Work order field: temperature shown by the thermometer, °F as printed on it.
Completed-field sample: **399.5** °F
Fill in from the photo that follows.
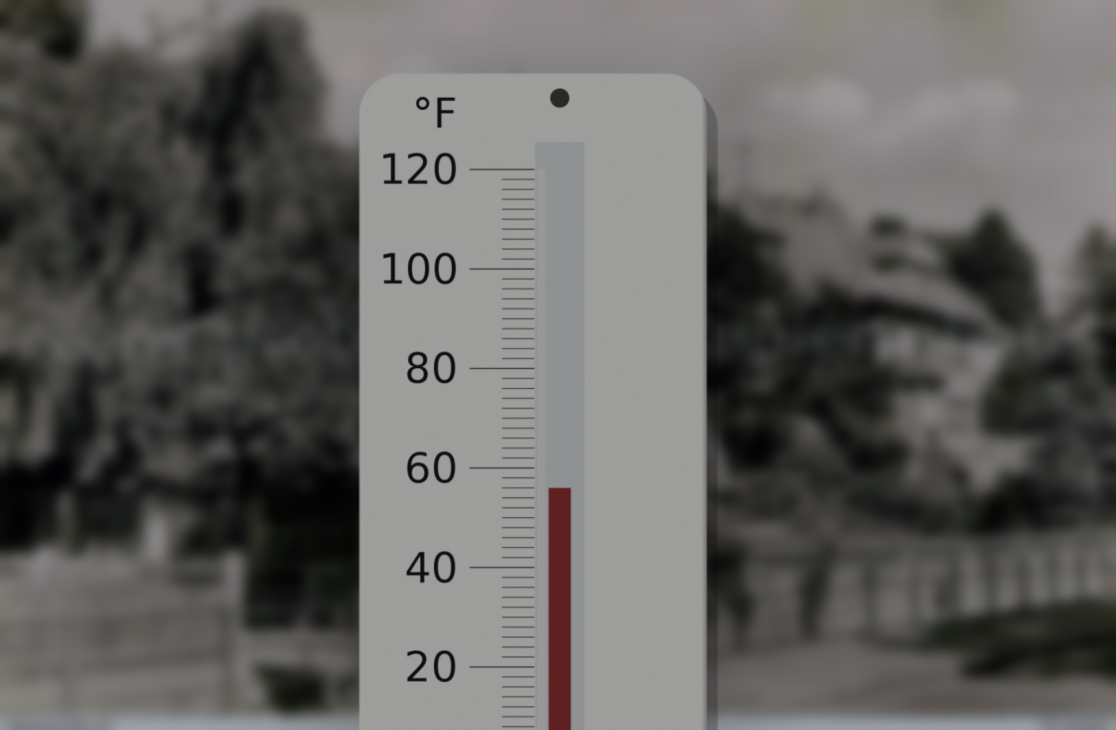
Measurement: **56** °F
